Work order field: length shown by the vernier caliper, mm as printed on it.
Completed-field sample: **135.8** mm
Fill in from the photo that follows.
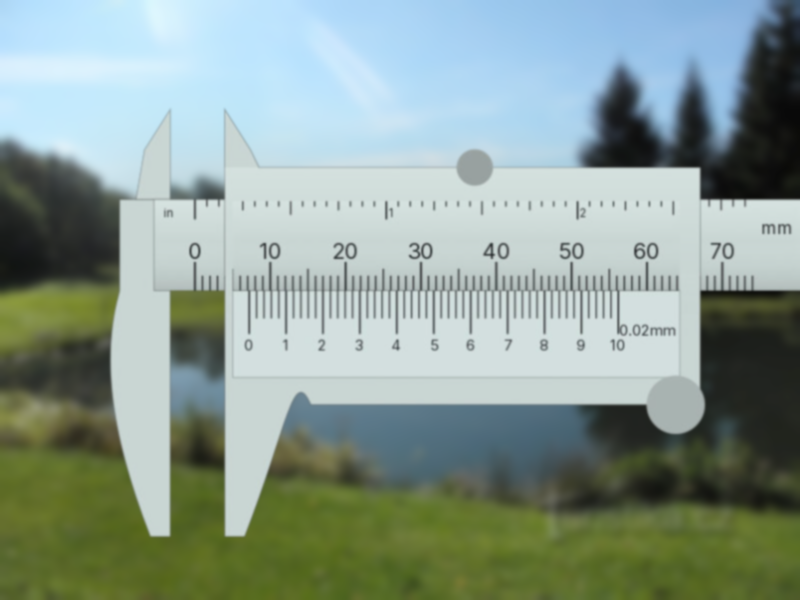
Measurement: **7.2** mm
